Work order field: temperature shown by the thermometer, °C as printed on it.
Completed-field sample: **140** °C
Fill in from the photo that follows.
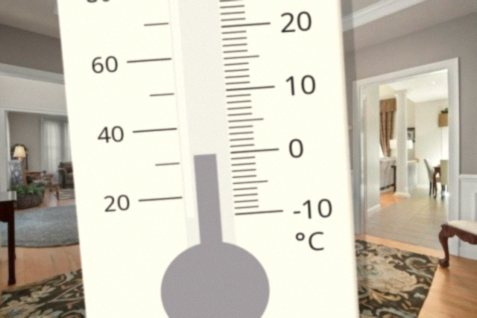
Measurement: **0** °C
